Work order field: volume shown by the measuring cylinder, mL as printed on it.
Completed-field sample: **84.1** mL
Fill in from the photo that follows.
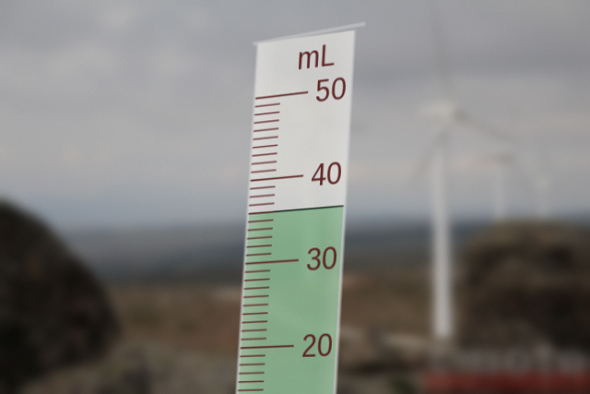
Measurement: **36** mL
